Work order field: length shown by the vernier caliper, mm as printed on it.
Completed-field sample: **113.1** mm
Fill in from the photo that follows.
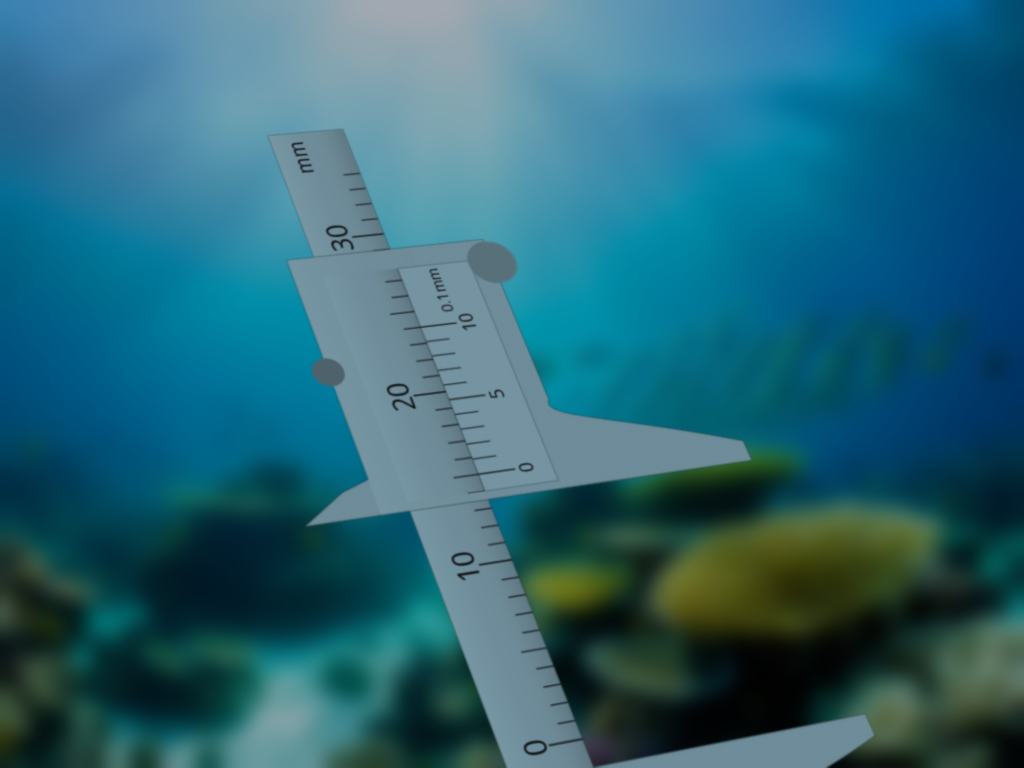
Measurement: **15.0** mm
